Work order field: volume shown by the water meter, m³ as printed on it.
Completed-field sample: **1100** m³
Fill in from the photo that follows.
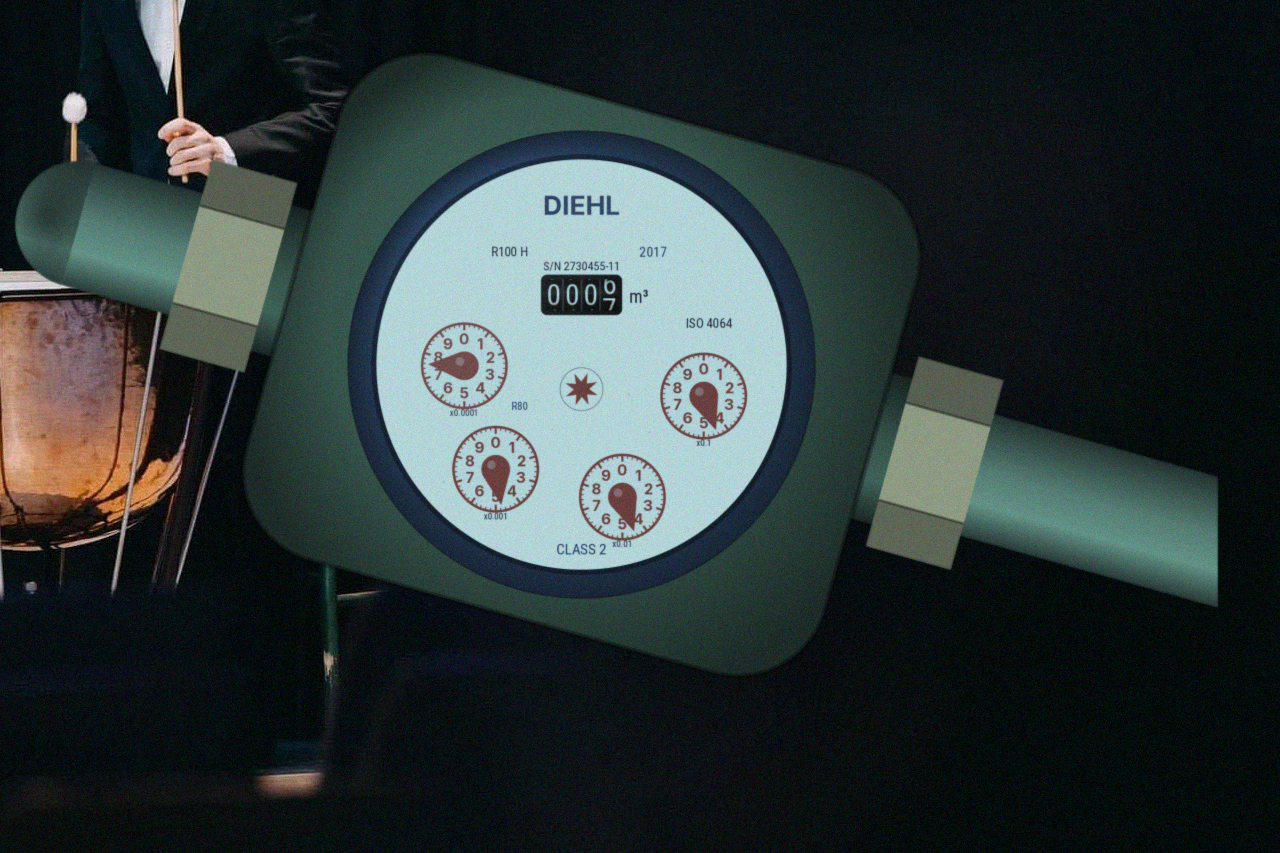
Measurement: **6.4447** m³
